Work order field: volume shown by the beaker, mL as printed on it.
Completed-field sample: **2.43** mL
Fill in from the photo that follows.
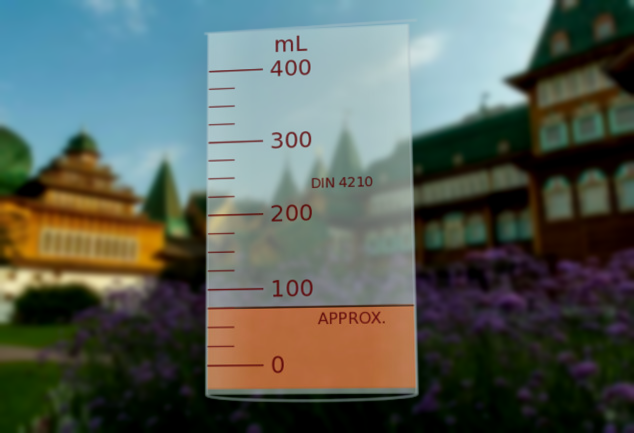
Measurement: **75** mL
